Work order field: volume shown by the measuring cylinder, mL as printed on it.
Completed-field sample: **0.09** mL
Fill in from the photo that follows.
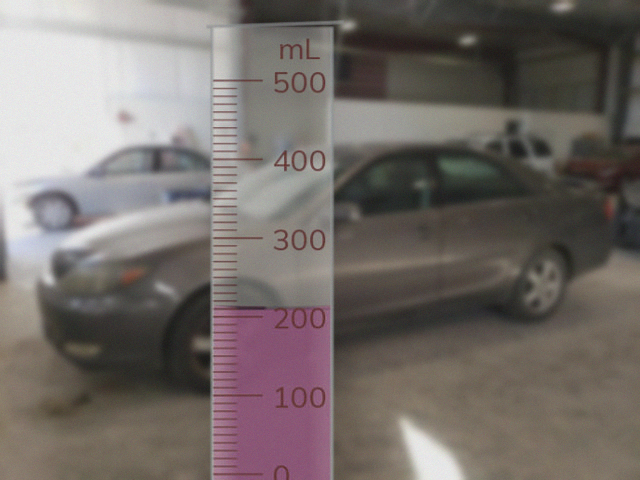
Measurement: **210** mL
